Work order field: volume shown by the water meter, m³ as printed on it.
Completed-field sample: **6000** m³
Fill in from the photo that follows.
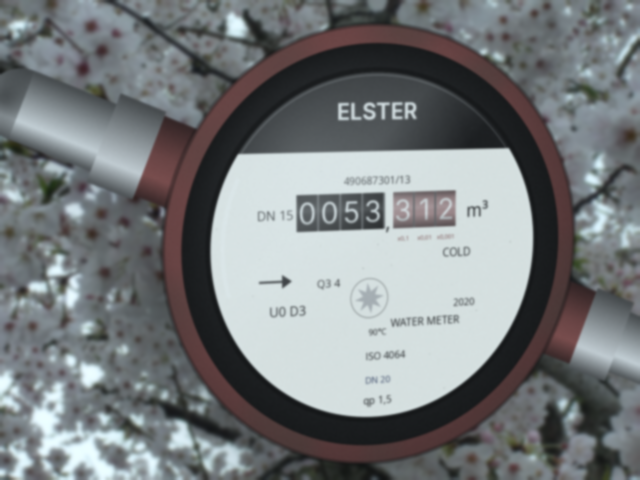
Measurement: **53.312** m³
